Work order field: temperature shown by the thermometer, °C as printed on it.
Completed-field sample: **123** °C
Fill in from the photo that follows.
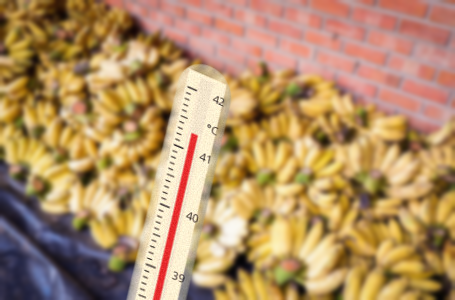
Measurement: **41.3** °C
